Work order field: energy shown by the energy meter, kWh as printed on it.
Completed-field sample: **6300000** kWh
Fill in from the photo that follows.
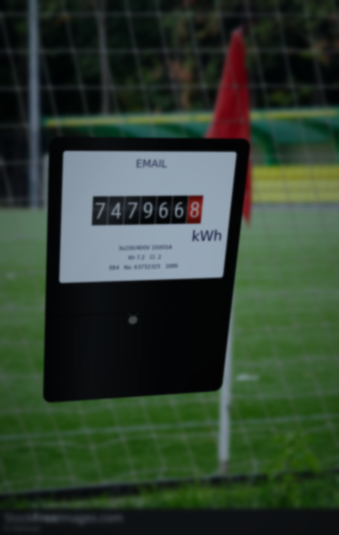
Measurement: **747966.8** kWh
